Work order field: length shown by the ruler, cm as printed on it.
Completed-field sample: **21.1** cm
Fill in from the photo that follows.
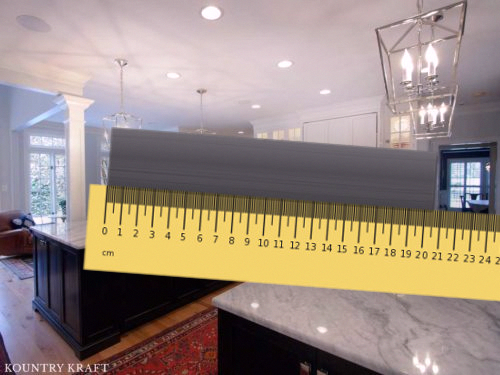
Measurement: **20.5** cm
